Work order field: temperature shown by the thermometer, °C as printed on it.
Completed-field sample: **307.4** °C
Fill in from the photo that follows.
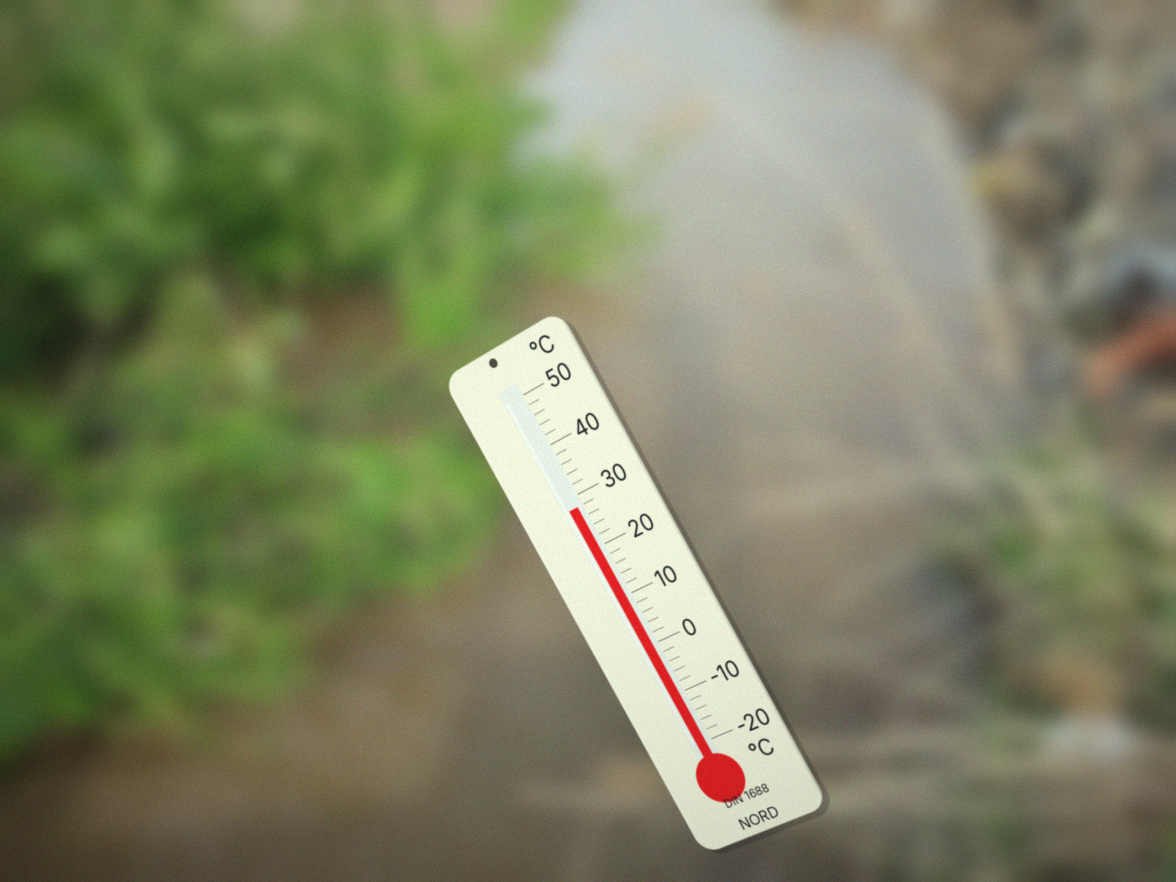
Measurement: **28** °C
